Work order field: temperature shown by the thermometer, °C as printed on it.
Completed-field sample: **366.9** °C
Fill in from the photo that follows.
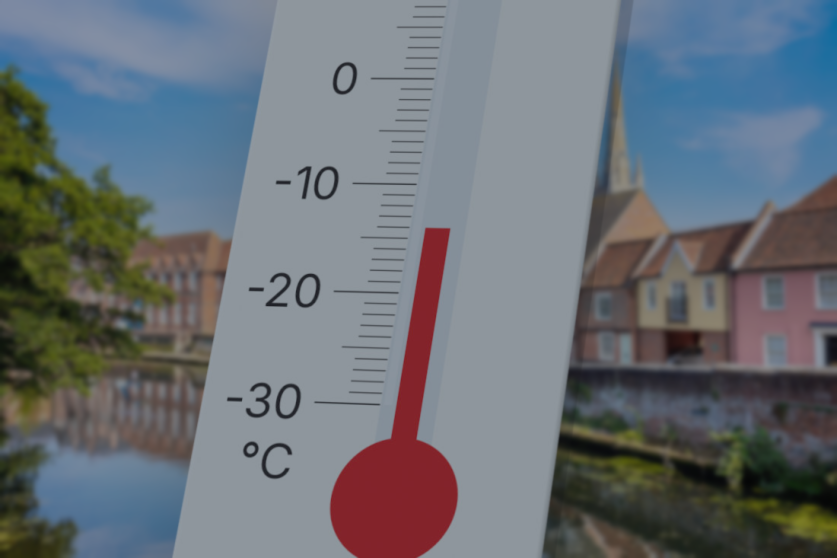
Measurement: **-14** °C
